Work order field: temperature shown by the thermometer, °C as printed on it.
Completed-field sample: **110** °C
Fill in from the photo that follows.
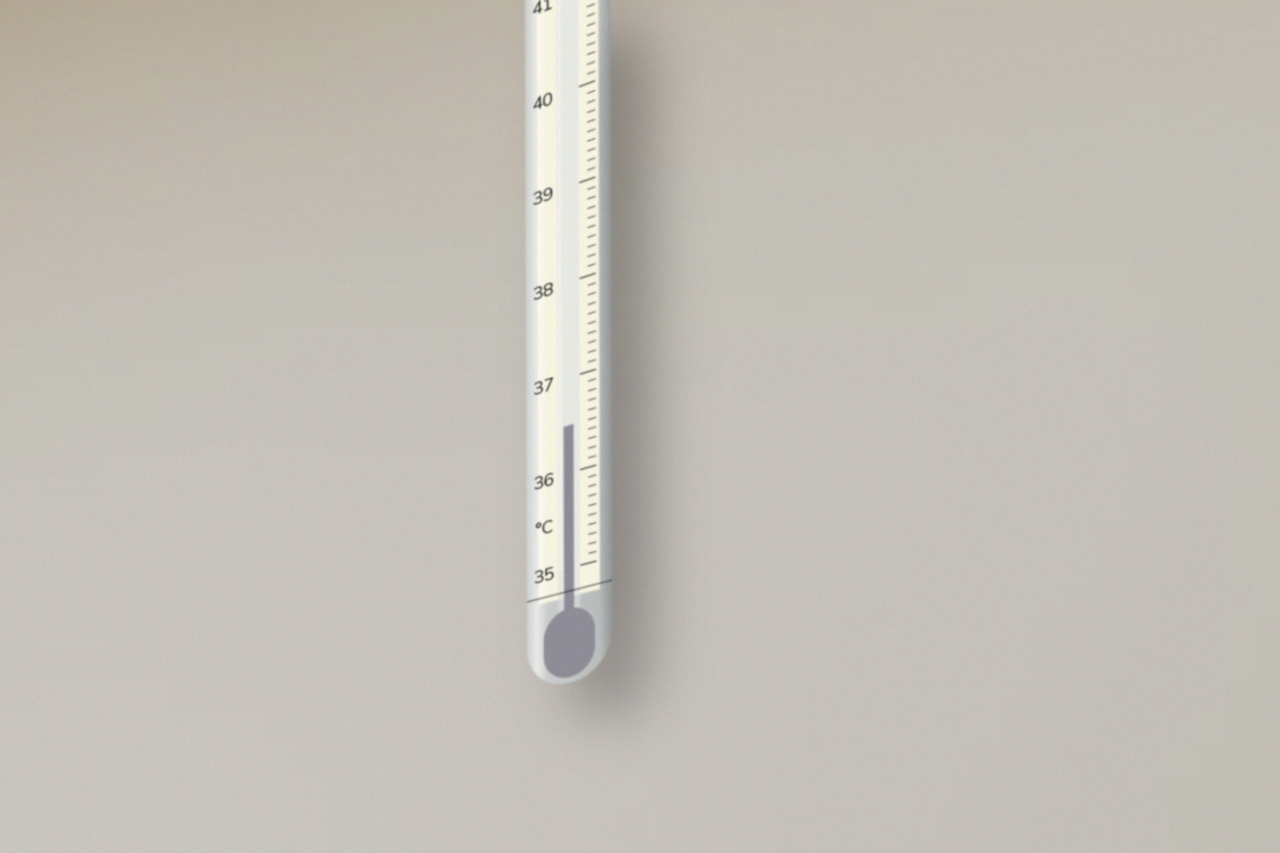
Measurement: **36.5** °C
